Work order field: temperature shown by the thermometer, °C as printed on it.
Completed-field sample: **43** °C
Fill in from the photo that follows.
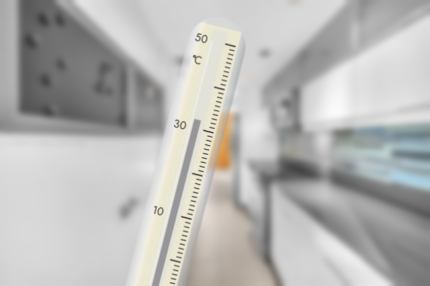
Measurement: **32** °C
